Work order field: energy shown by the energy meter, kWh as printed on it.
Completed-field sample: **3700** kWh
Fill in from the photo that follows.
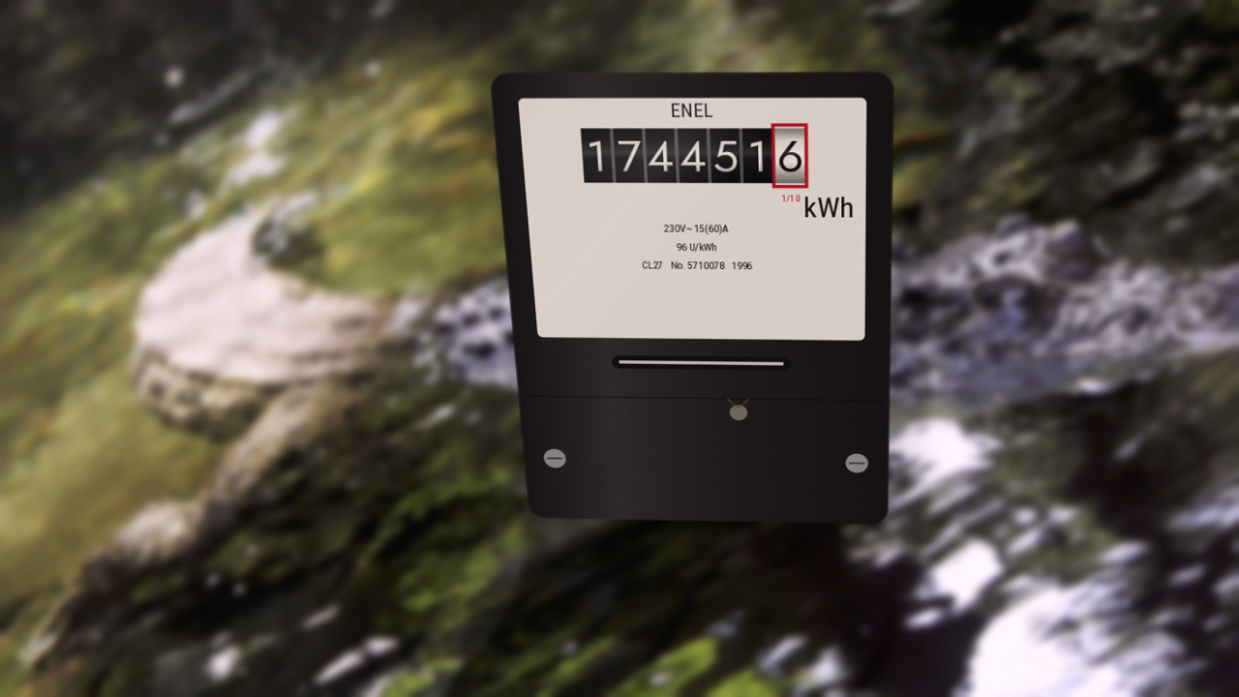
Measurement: **174451.6** kWh
